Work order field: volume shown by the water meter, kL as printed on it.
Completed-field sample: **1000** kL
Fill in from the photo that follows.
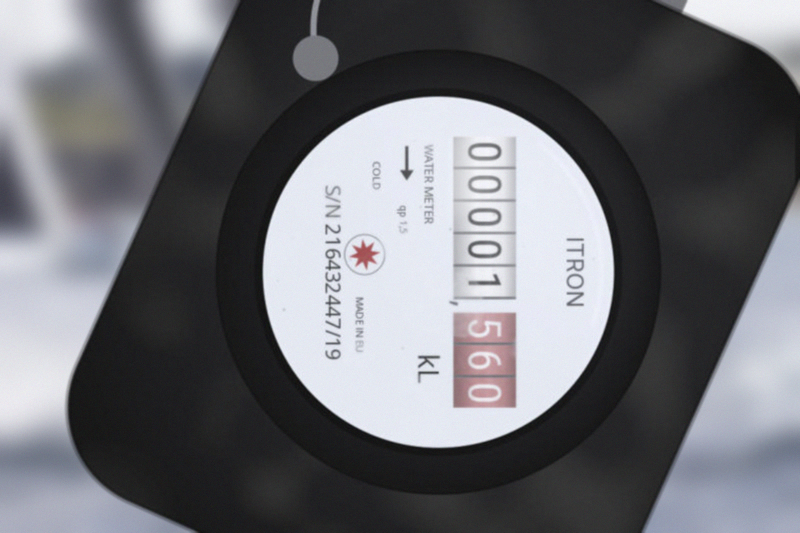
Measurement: **1.560** kL
